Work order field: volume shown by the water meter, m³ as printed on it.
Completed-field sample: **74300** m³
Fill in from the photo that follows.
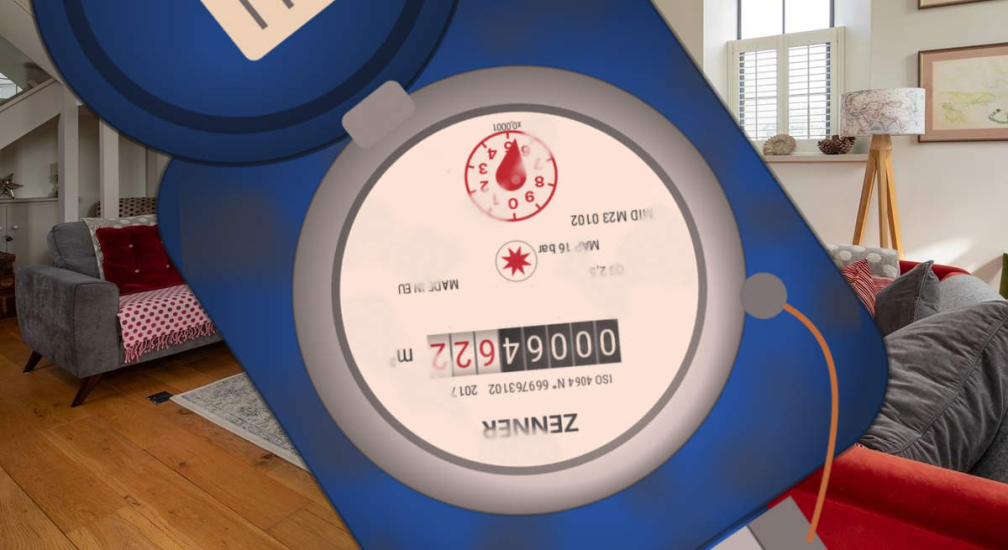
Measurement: **64.6225** m³
